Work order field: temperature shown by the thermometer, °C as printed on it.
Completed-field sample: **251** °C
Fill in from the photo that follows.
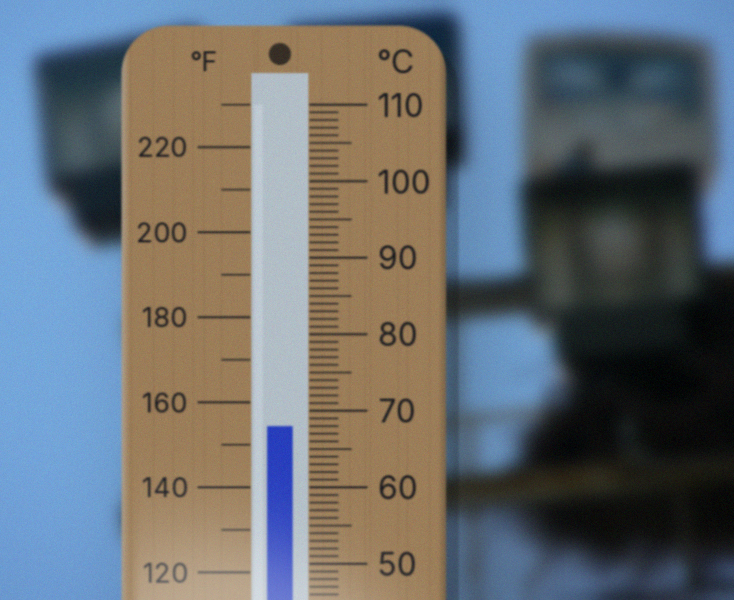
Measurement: **68** °C
